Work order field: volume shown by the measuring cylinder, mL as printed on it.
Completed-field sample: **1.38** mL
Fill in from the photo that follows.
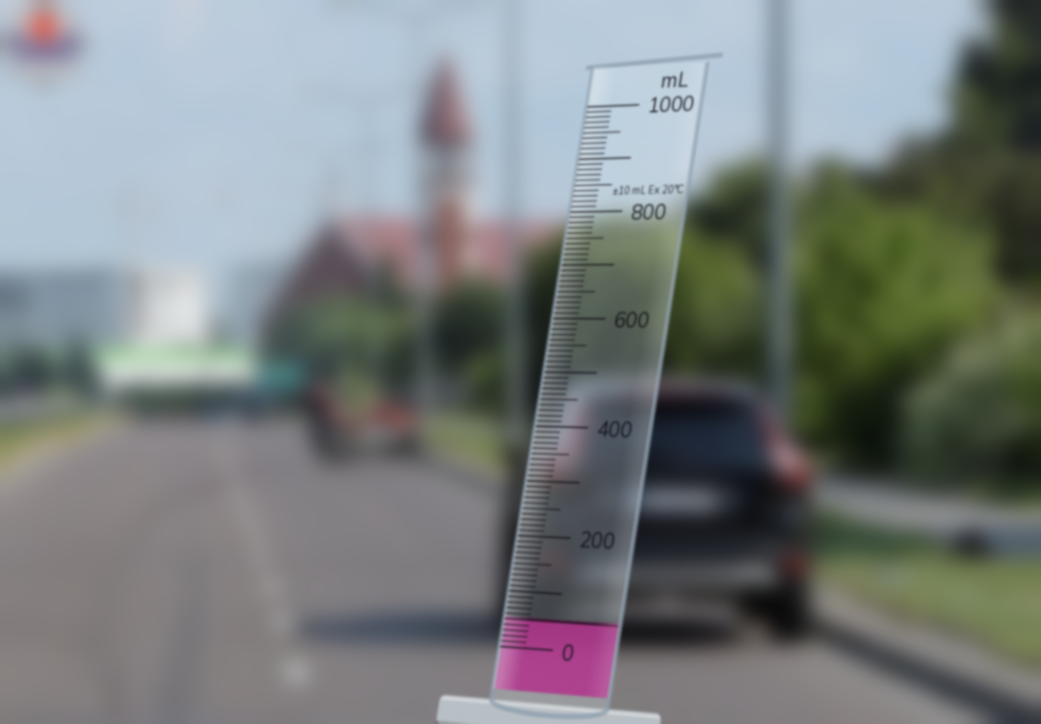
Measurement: **50** mL
